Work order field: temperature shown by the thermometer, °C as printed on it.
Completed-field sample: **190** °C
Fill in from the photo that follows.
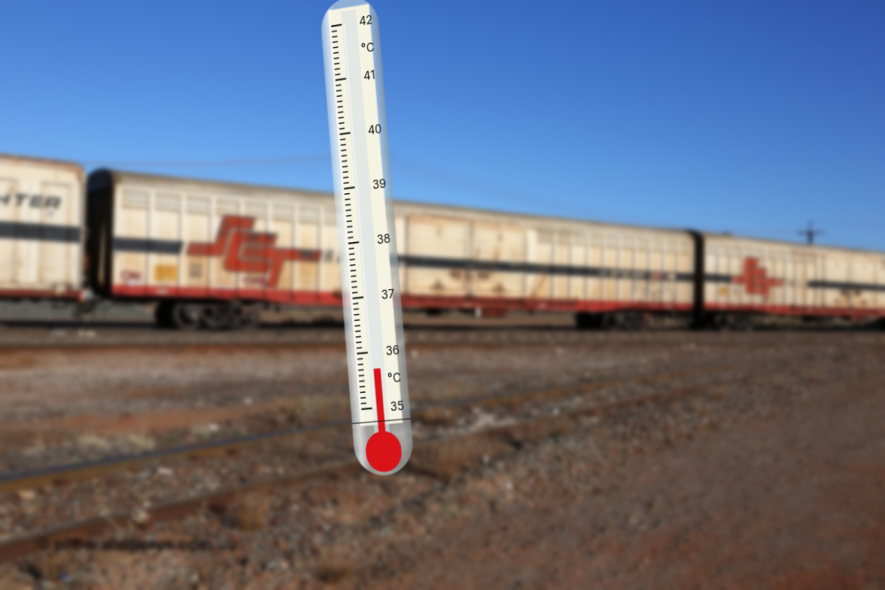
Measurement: **35.7** °C
